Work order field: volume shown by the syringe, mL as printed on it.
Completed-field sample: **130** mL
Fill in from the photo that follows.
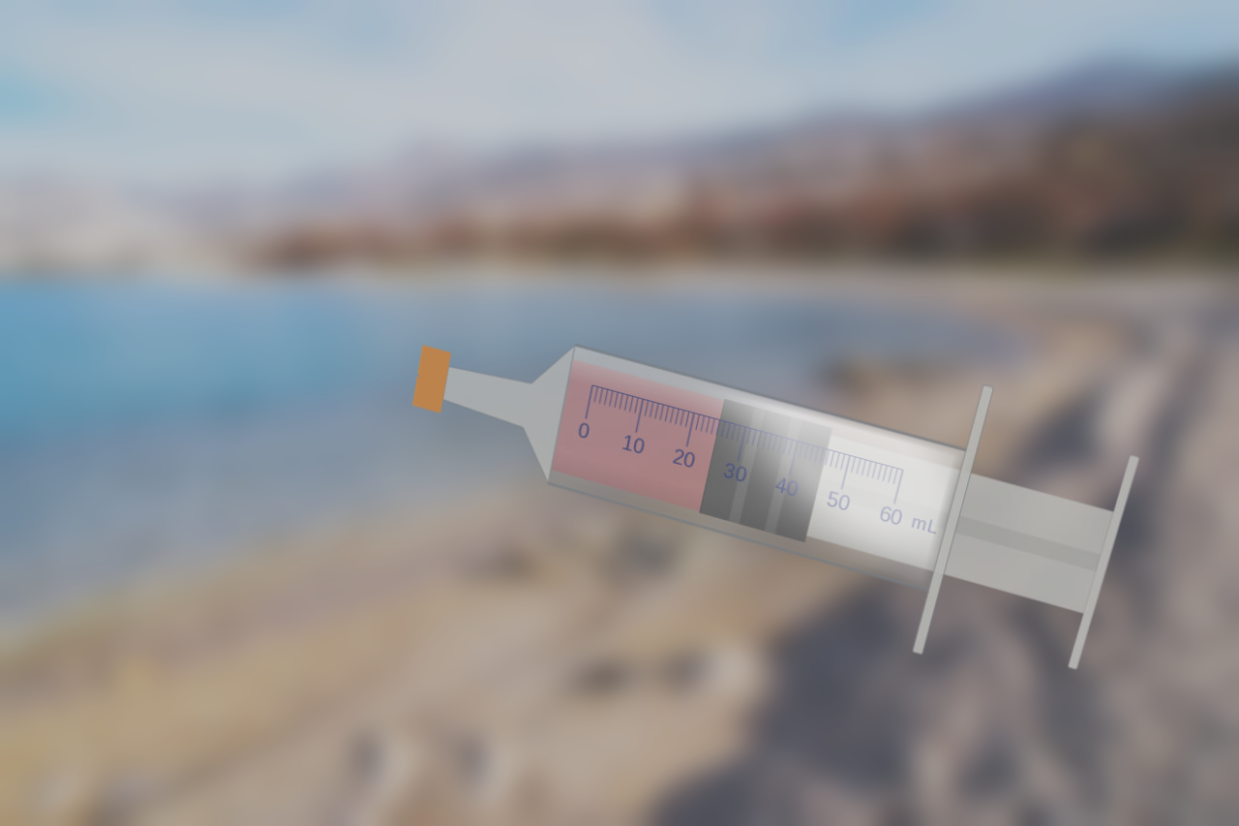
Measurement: **25** mL
